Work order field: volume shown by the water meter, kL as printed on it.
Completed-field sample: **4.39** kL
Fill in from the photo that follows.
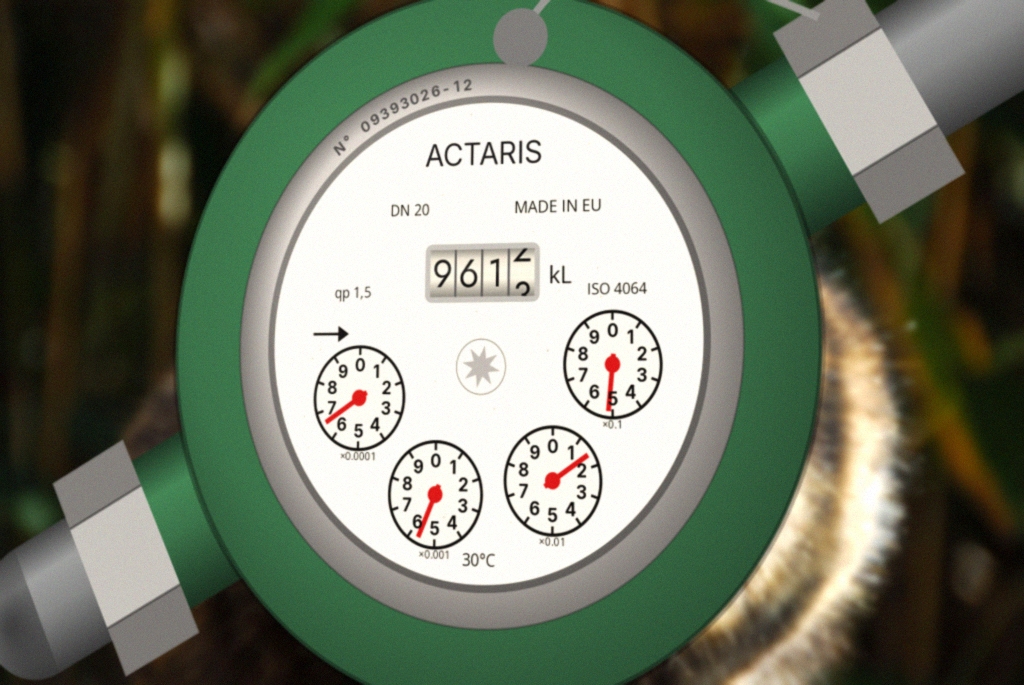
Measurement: **9612.5156** kL
